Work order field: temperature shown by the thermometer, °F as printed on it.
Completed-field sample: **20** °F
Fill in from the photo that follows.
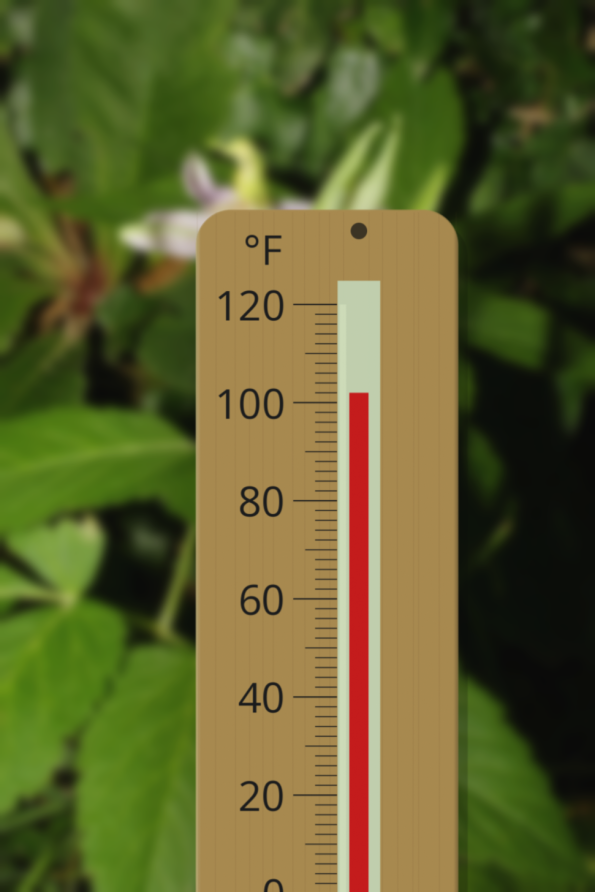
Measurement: **102** °F
